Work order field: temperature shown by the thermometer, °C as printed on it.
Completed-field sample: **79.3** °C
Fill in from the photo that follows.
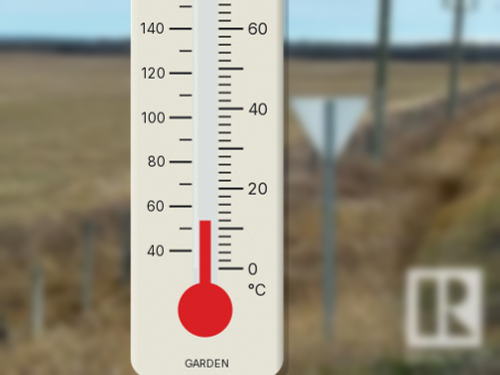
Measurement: **12** °C
